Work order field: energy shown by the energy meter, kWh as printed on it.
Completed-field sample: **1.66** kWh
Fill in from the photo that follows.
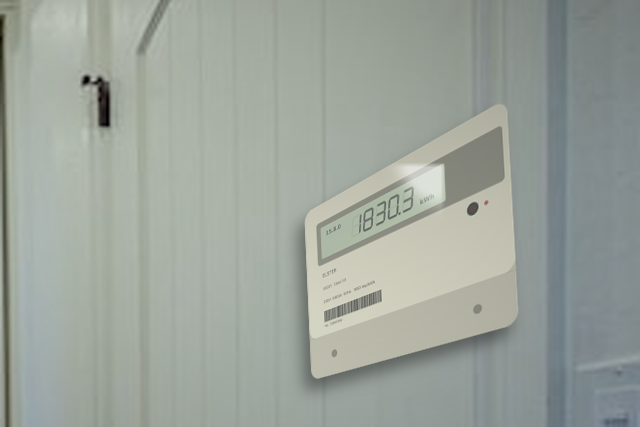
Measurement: **1830.3** kWh
